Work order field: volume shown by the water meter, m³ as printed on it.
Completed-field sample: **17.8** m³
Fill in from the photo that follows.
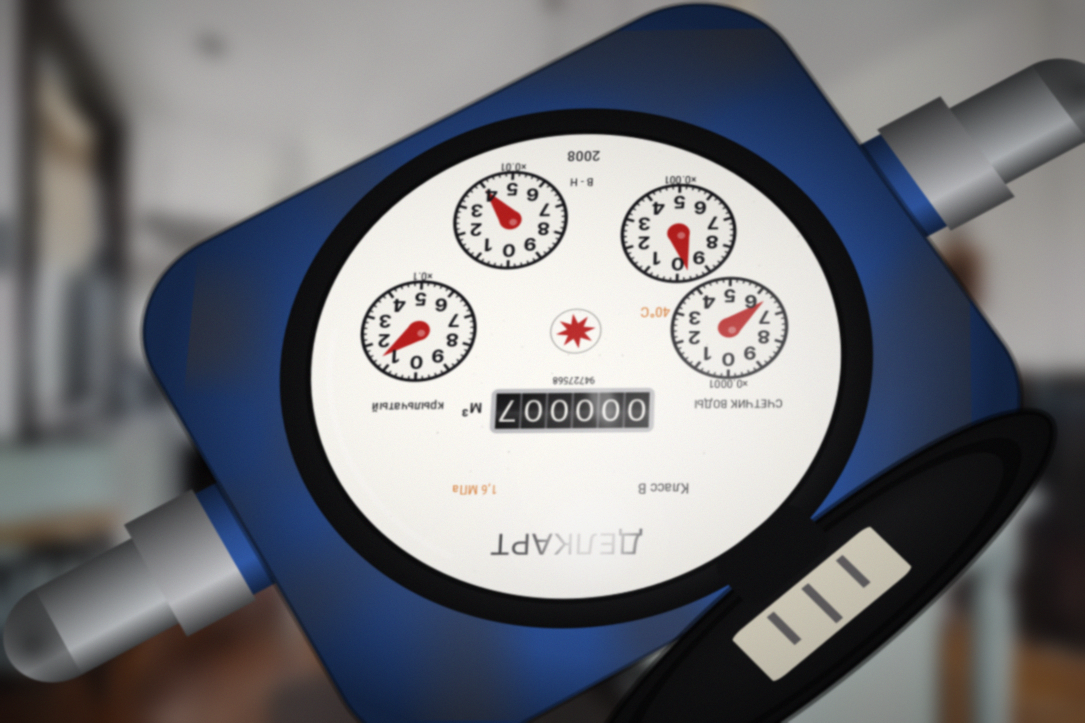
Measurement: **7.1396** m³
